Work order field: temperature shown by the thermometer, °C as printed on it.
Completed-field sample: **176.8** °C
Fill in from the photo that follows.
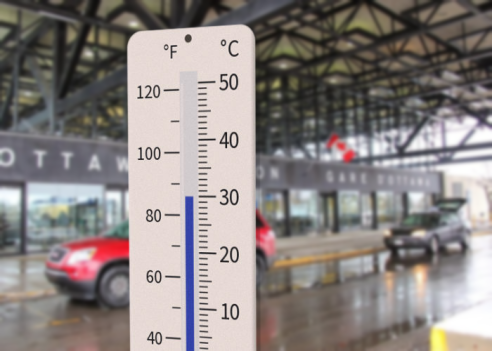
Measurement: **30** °C
